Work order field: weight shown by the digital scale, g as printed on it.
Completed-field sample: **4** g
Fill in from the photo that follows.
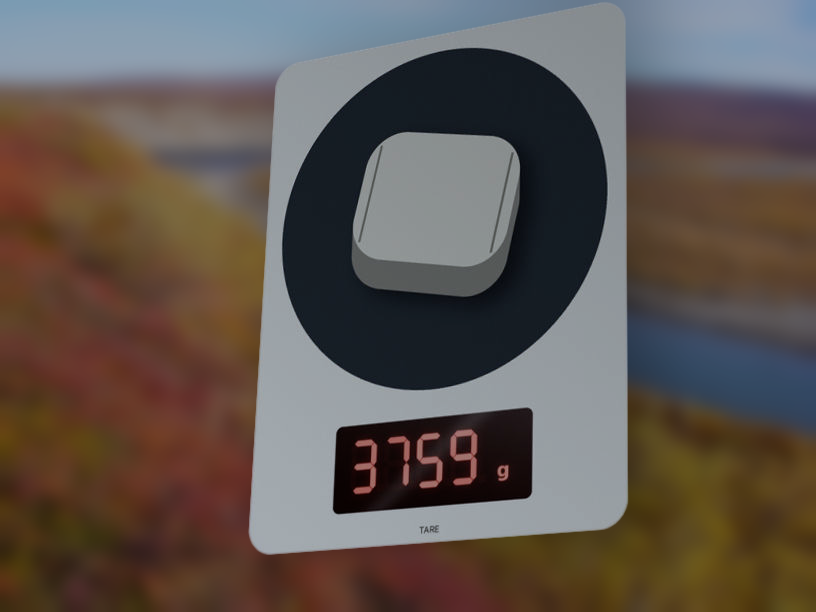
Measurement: **3759** g
